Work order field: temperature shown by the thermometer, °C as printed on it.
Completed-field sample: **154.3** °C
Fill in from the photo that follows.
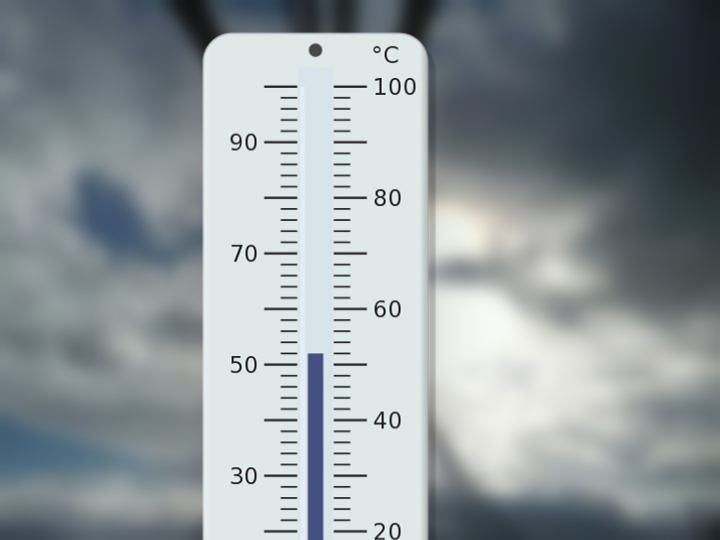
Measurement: **52** °C
